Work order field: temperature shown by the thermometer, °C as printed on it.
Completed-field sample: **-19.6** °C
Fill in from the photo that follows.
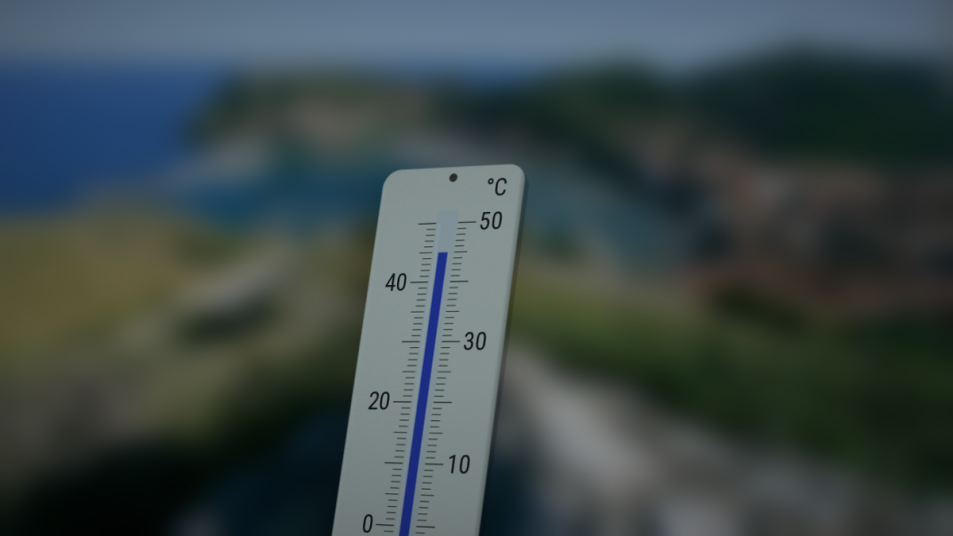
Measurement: **45** °C
